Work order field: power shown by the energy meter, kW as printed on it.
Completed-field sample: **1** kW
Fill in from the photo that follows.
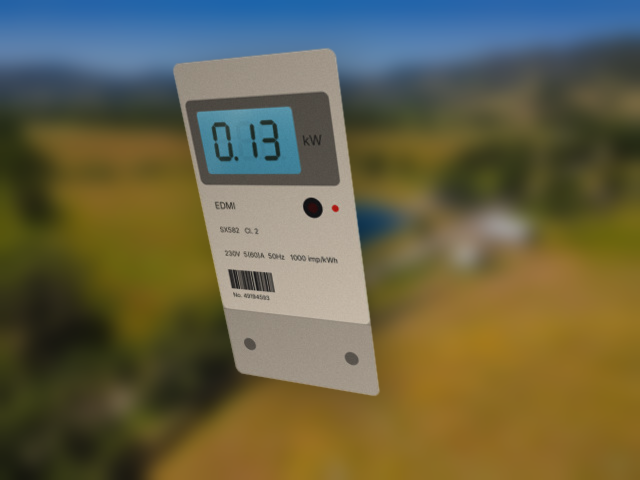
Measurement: **0.13** kW
